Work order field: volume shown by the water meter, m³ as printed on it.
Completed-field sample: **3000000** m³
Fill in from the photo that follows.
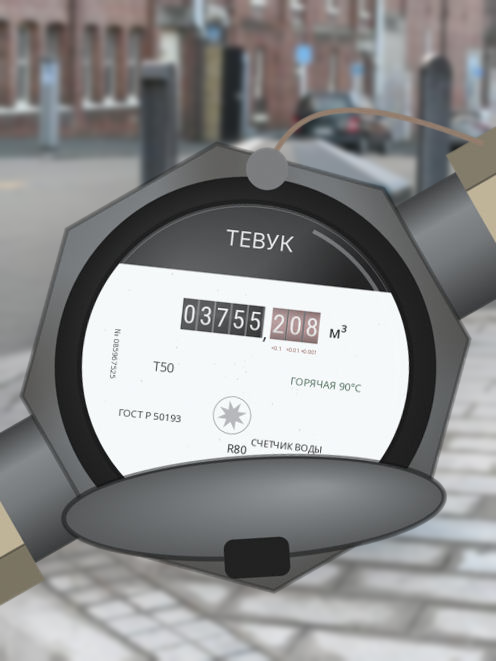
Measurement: **3755.208** m³
